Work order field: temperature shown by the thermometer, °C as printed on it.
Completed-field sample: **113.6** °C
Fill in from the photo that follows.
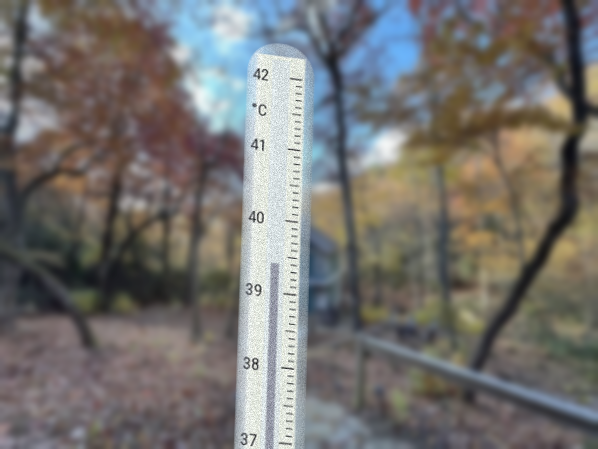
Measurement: **39.4** °C
